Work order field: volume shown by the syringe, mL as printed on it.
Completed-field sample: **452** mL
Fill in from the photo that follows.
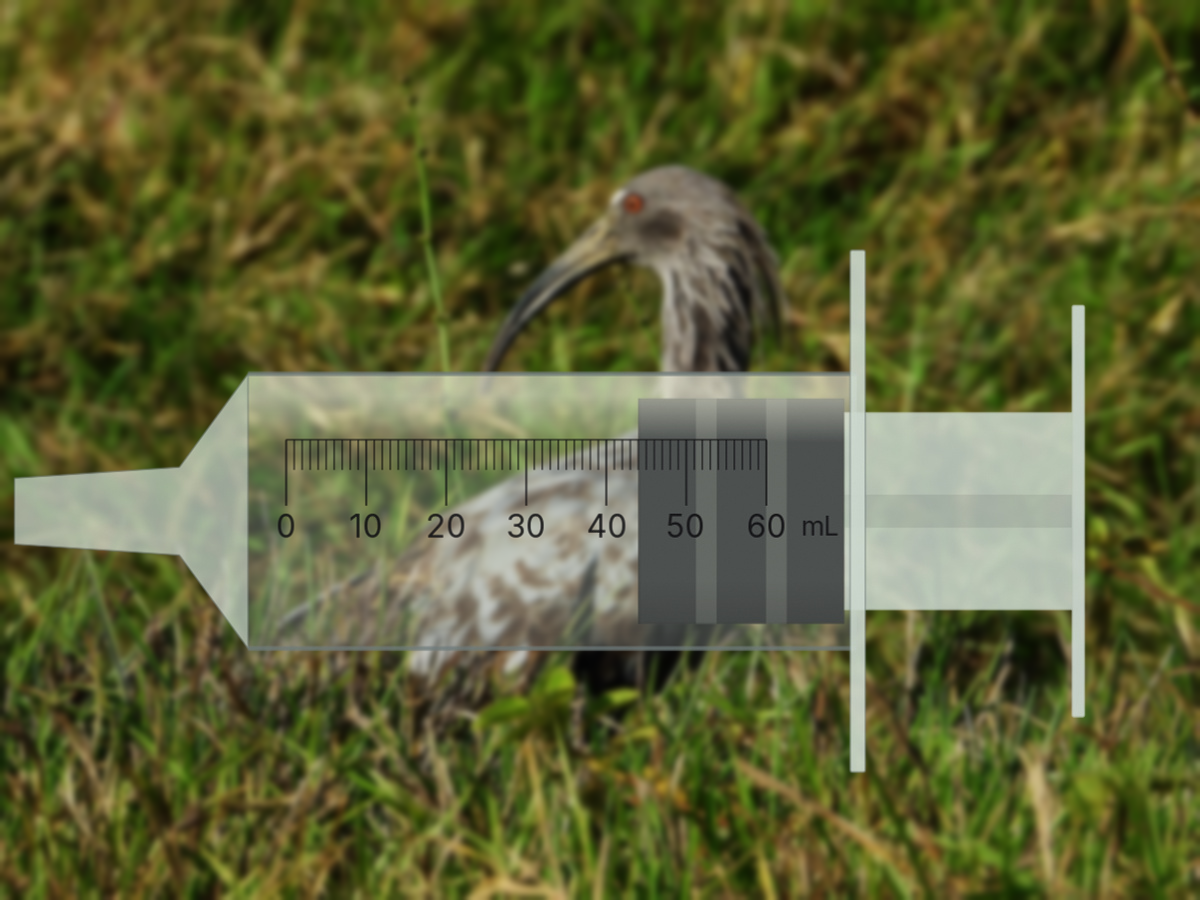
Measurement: **44** mL
